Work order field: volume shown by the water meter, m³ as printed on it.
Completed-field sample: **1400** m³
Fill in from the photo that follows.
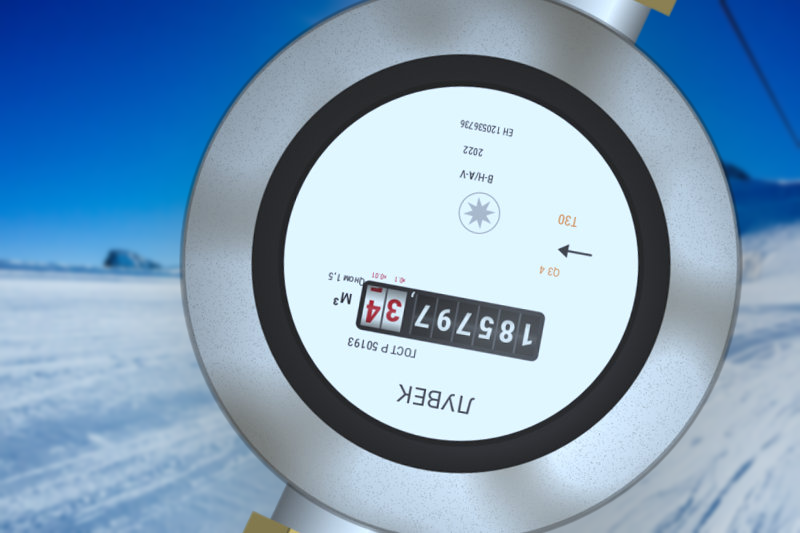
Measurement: **185797.34** m³
